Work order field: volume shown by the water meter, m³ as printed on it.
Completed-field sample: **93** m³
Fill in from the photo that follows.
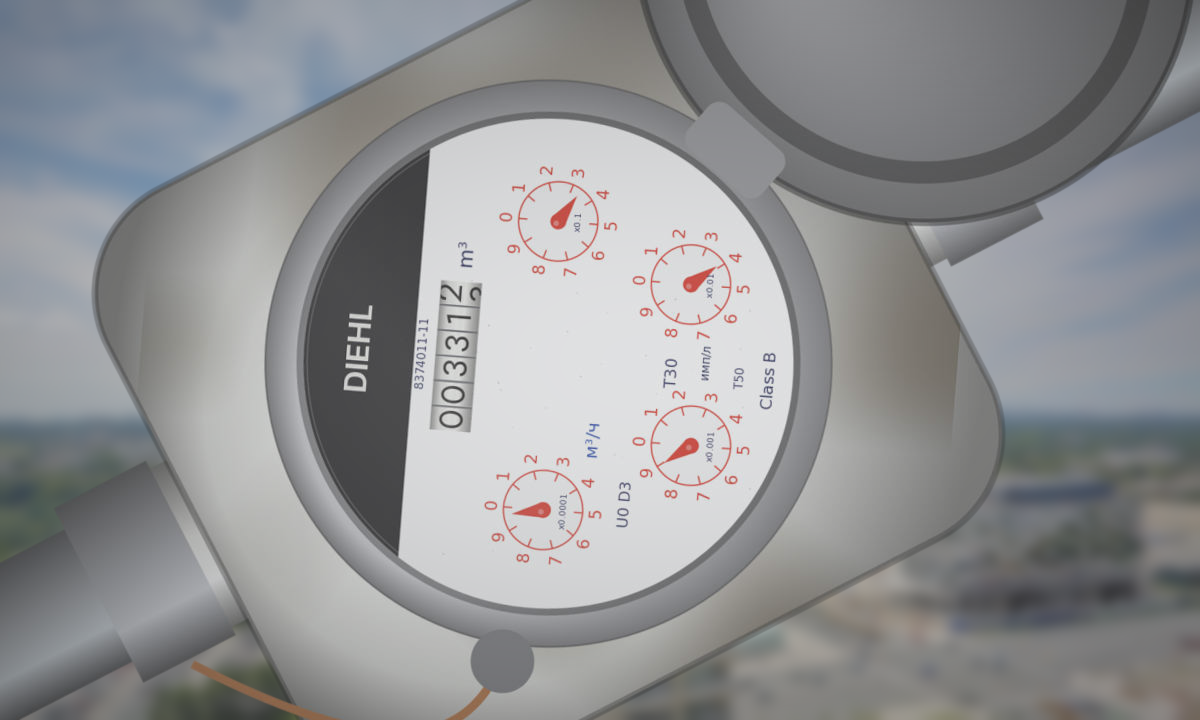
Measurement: **3312.3389** m³
